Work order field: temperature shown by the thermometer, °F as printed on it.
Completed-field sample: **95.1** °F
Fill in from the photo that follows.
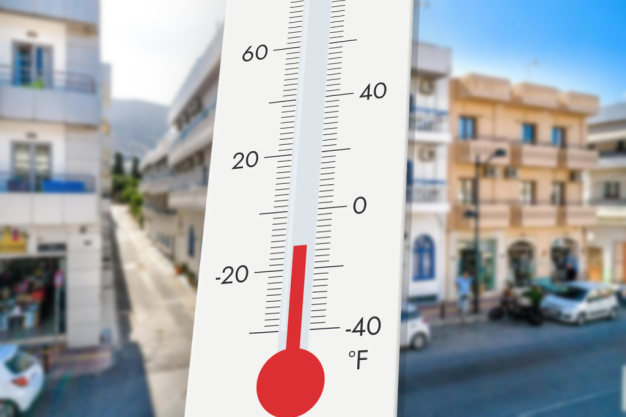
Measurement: **-12** °F
